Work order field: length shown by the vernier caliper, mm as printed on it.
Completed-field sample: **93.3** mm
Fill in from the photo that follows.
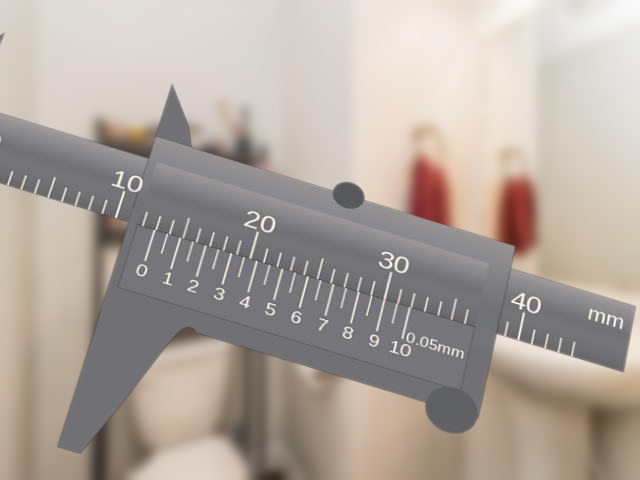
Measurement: **12.9** mm
